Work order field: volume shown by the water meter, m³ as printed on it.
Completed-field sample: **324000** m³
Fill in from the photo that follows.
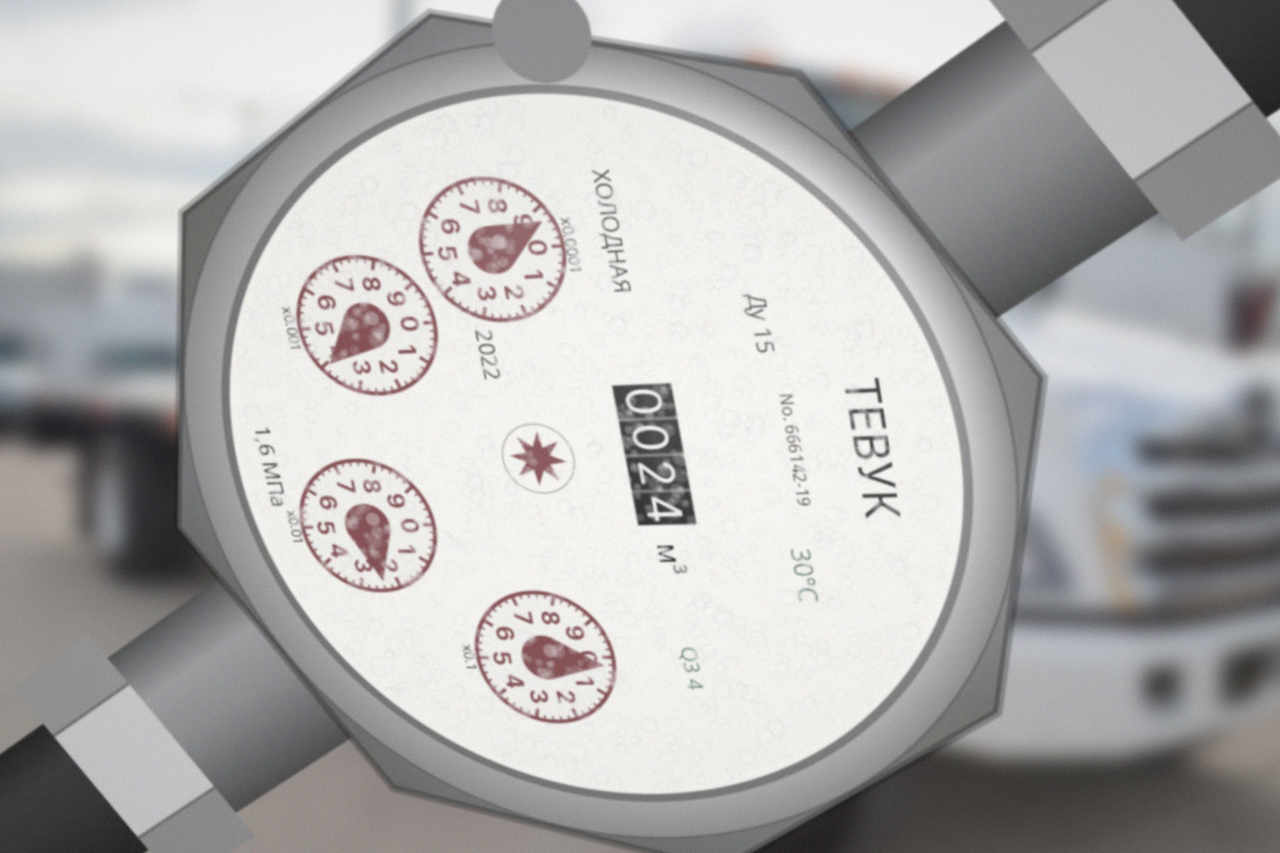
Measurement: **24.0239** m³
